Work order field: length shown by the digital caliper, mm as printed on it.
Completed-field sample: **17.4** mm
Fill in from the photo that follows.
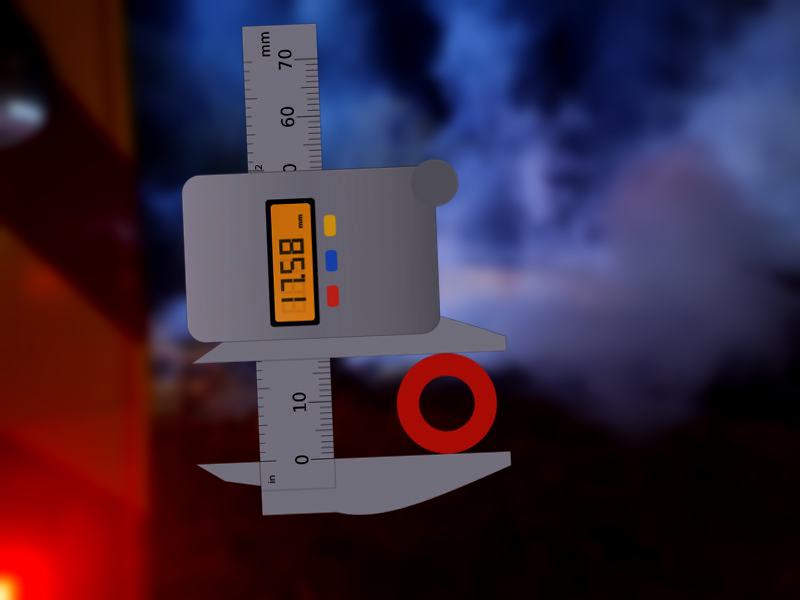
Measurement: **17.58** mm
